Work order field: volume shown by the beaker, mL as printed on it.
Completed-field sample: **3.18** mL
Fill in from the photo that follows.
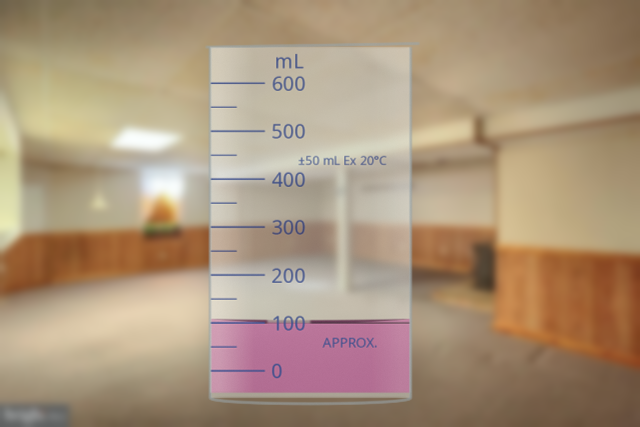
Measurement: **100** mL
